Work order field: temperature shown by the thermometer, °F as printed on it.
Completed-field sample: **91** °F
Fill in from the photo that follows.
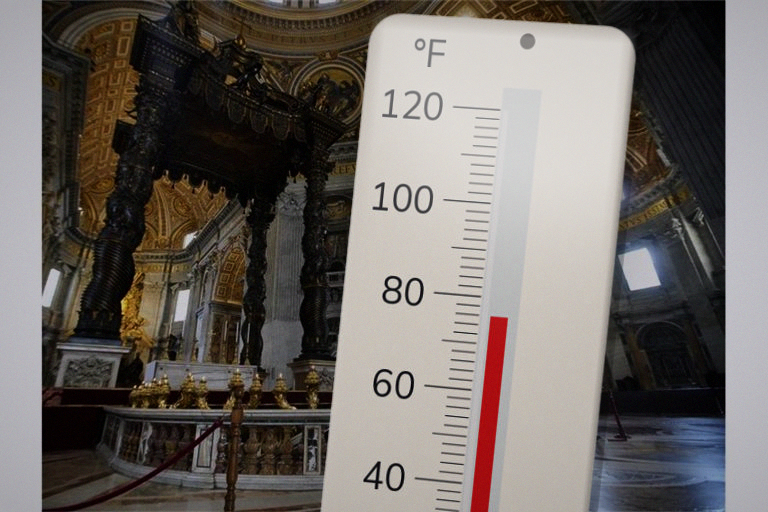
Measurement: **76** °F
